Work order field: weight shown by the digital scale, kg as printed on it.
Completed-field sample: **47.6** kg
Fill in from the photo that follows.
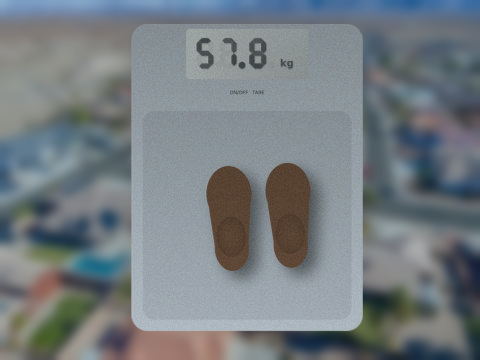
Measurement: **57.8** kg
